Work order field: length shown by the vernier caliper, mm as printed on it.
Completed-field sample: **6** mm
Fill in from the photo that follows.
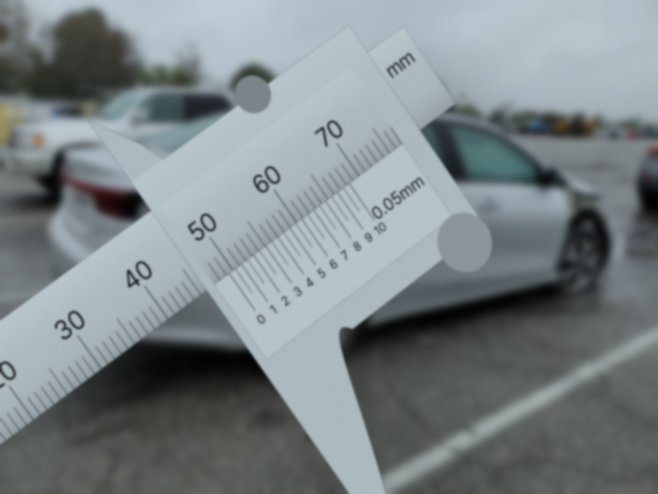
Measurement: **49.4** mm
